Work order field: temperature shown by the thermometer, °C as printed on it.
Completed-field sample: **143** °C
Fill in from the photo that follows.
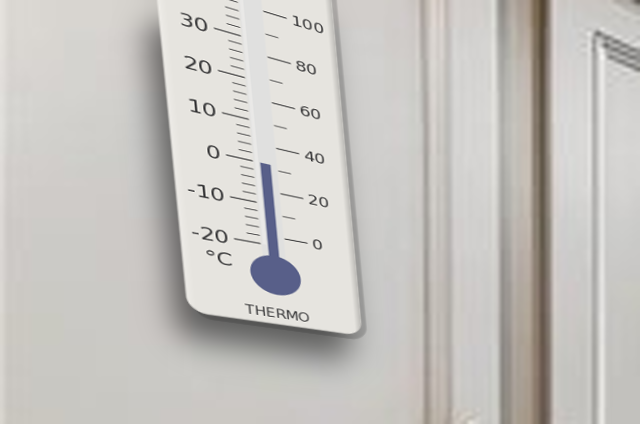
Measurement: **0** °C
